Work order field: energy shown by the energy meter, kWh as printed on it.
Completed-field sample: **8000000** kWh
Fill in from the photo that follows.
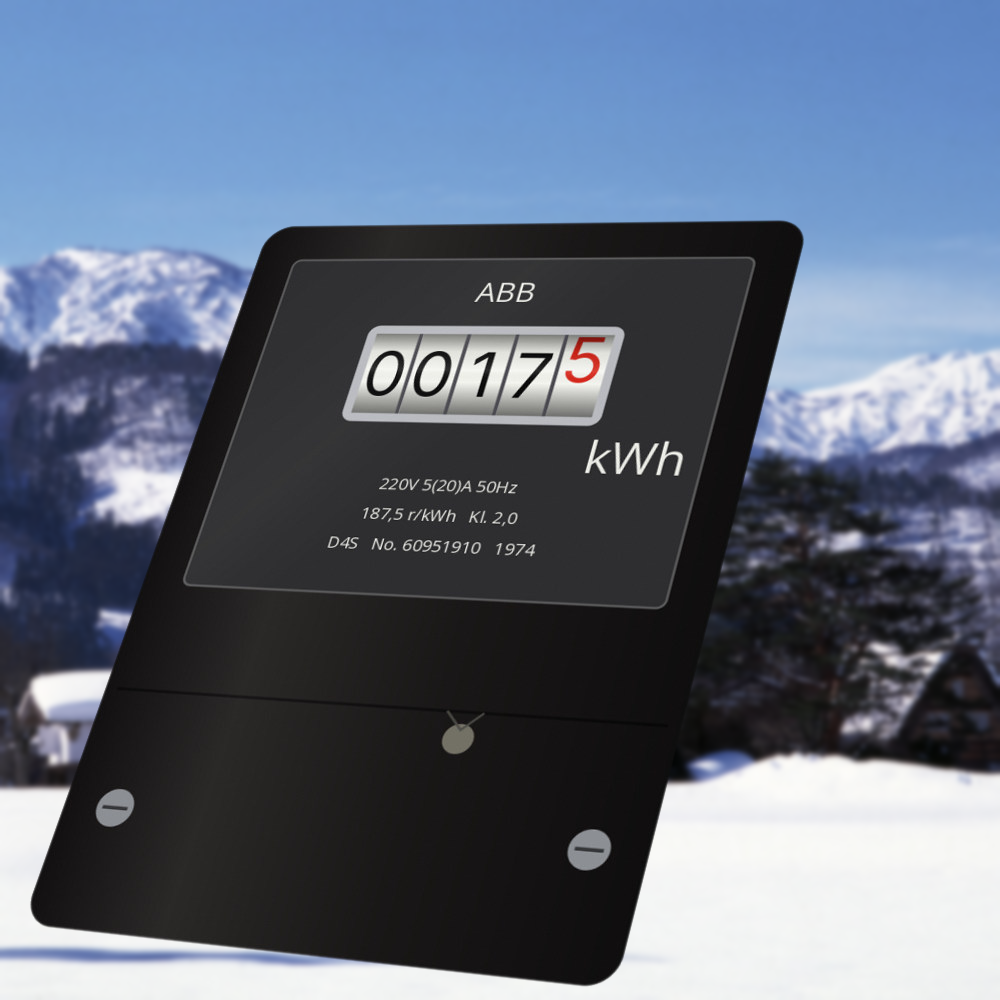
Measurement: **17.5** kWh
